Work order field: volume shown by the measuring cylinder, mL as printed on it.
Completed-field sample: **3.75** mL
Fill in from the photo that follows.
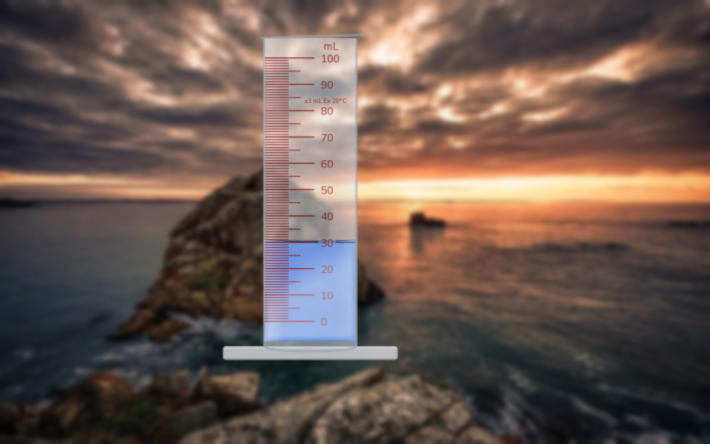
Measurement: **30** mL
